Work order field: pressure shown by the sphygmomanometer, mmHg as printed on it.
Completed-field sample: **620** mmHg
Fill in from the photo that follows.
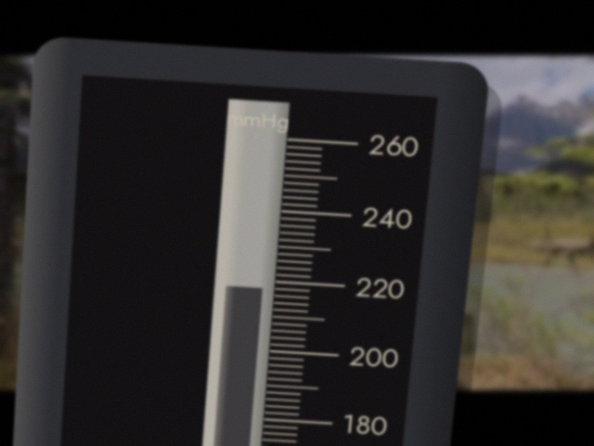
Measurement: **218** mmHg
